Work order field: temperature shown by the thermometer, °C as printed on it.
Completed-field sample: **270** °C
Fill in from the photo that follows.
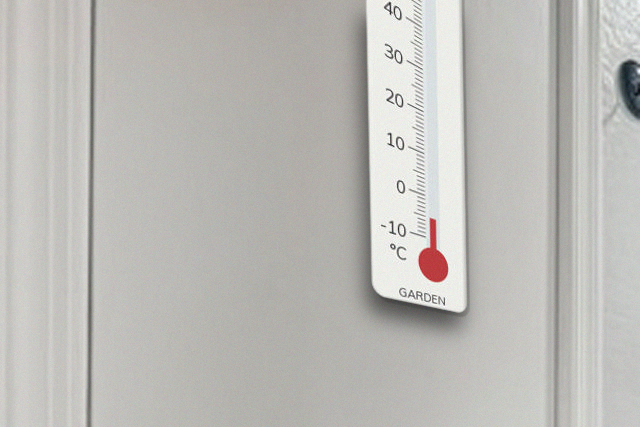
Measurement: **-5** °C
